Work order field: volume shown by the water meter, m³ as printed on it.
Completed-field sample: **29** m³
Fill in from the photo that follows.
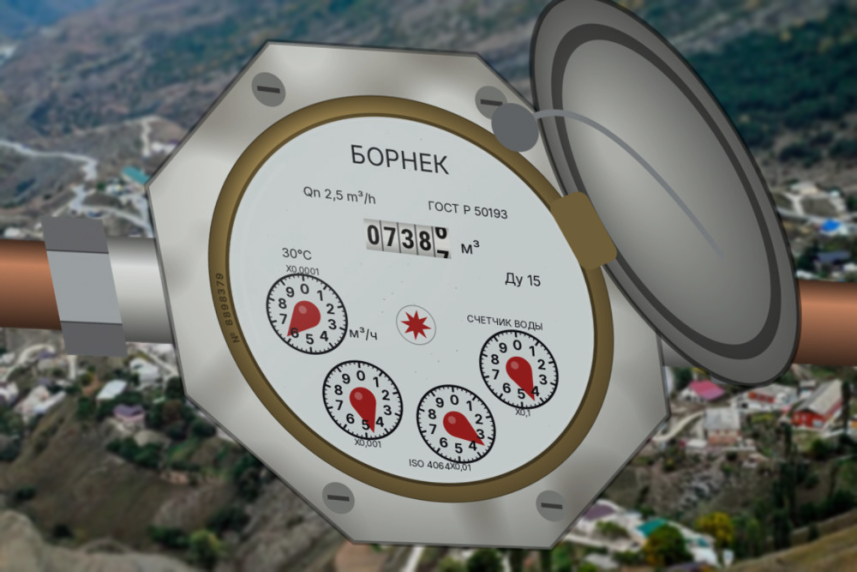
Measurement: **7386.4346** m³
